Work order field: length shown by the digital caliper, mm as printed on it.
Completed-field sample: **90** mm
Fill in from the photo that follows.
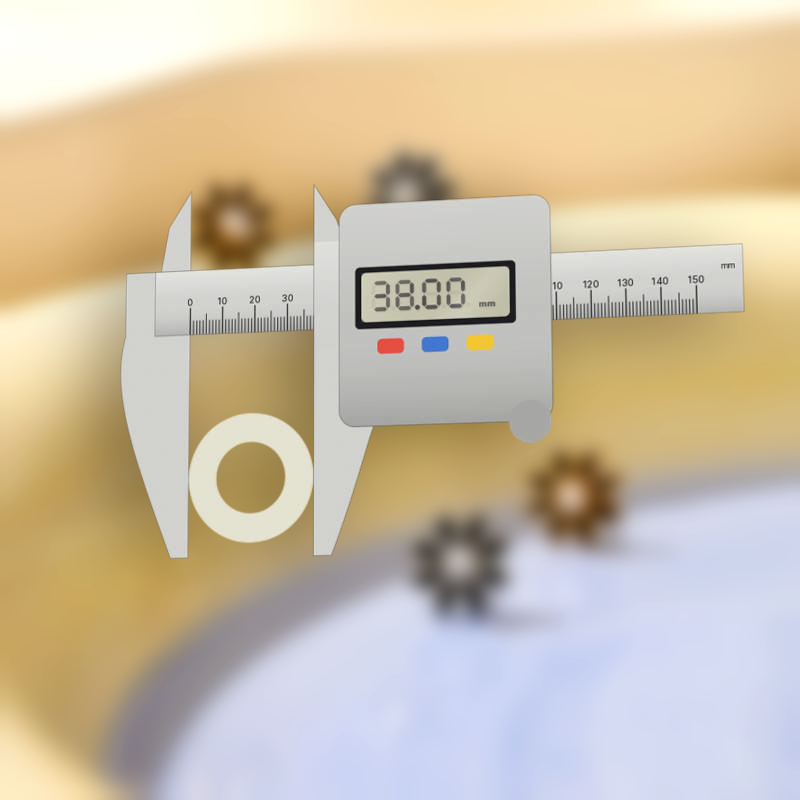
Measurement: **38.00** mm
